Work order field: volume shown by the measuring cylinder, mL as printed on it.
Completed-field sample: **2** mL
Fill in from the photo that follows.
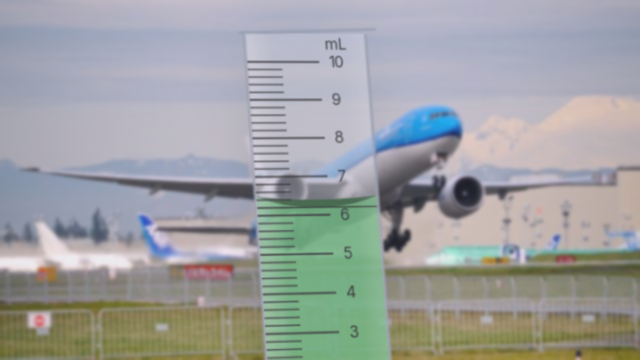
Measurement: **6.2** mL
